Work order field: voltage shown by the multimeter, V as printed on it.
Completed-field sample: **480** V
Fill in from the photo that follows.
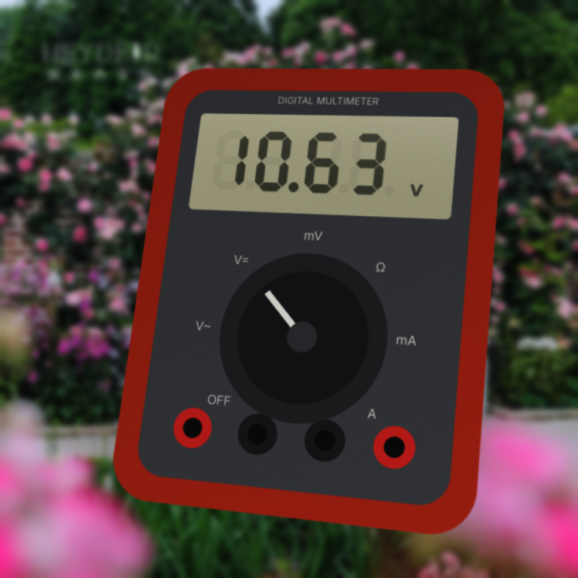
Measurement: **10.63** V
